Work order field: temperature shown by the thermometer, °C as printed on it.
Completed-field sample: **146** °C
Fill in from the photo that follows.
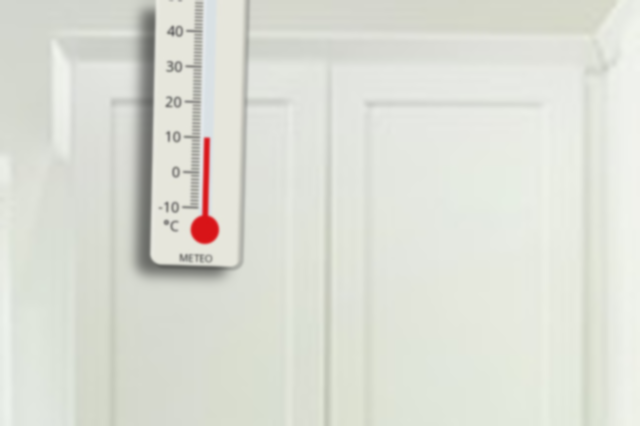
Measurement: **10** °C
